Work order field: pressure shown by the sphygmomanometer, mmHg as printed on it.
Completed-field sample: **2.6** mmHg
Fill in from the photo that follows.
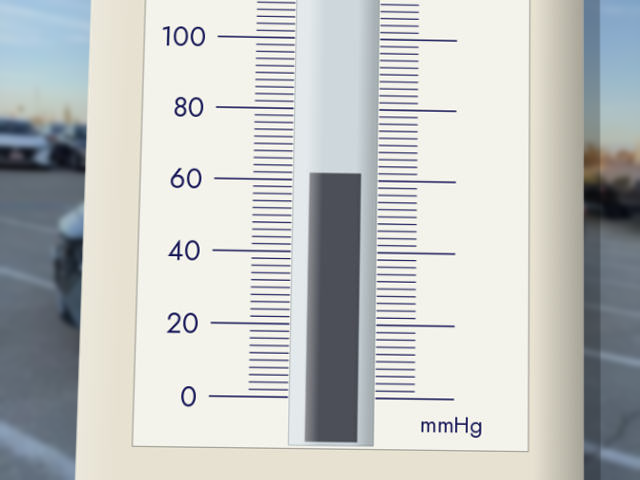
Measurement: **62** mmHg
